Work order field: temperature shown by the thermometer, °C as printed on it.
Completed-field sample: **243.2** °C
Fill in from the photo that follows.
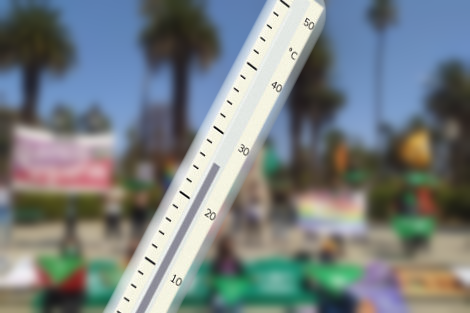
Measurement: **26** °C
